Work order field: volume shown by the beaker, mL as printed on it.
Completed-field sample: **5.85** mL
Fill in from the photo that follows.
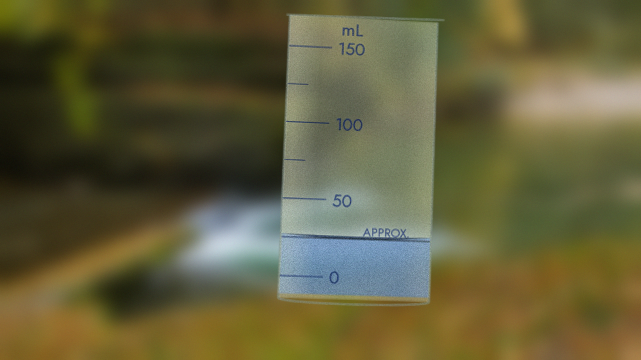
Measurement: **25** mL
